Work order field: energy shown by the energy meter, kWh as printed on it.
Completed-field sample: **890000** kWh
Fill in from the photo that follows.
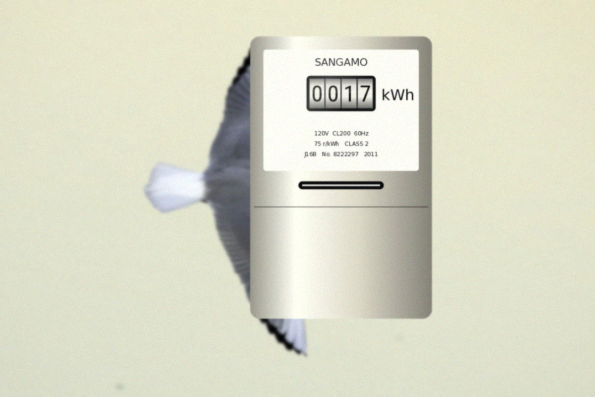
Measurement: **17** kWh
